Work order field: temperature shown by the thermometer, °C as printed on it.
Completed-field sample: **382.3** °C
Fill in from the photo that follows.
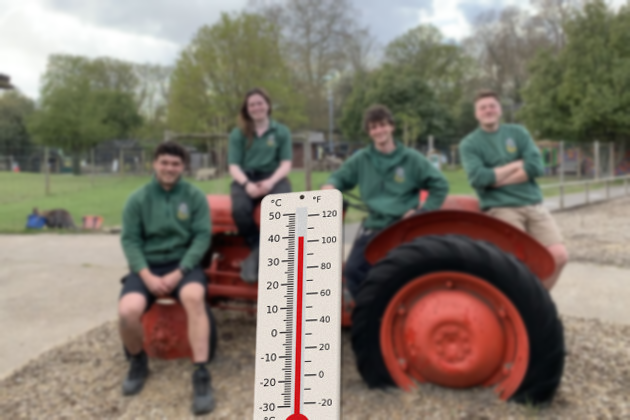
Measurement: **40** °C
